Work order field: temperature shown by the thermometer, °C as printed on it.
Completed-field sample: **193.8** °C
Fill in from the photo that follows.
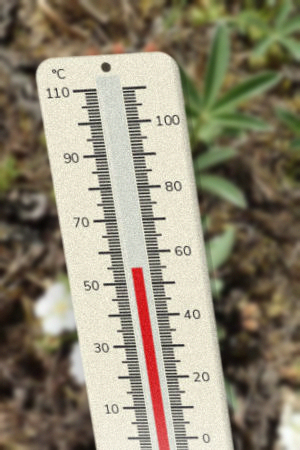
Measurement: **55** °C
